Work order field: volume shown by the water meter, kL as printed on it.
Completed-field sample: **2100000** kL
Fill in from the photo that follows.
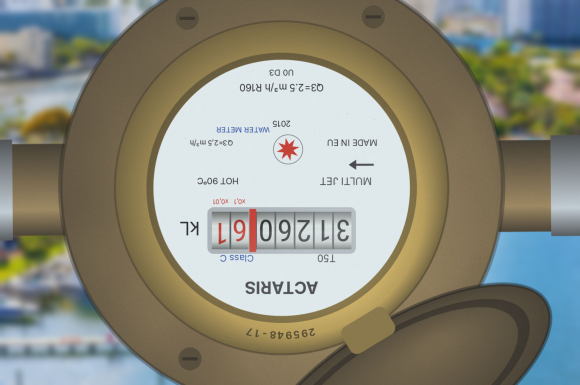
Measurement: **31260.61** kL
